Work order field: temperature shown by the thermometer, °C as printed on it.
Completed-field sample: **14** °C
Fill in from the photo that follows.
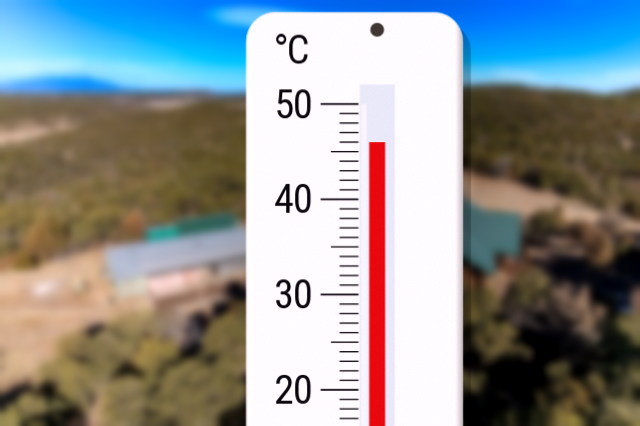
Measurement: **46** °C
